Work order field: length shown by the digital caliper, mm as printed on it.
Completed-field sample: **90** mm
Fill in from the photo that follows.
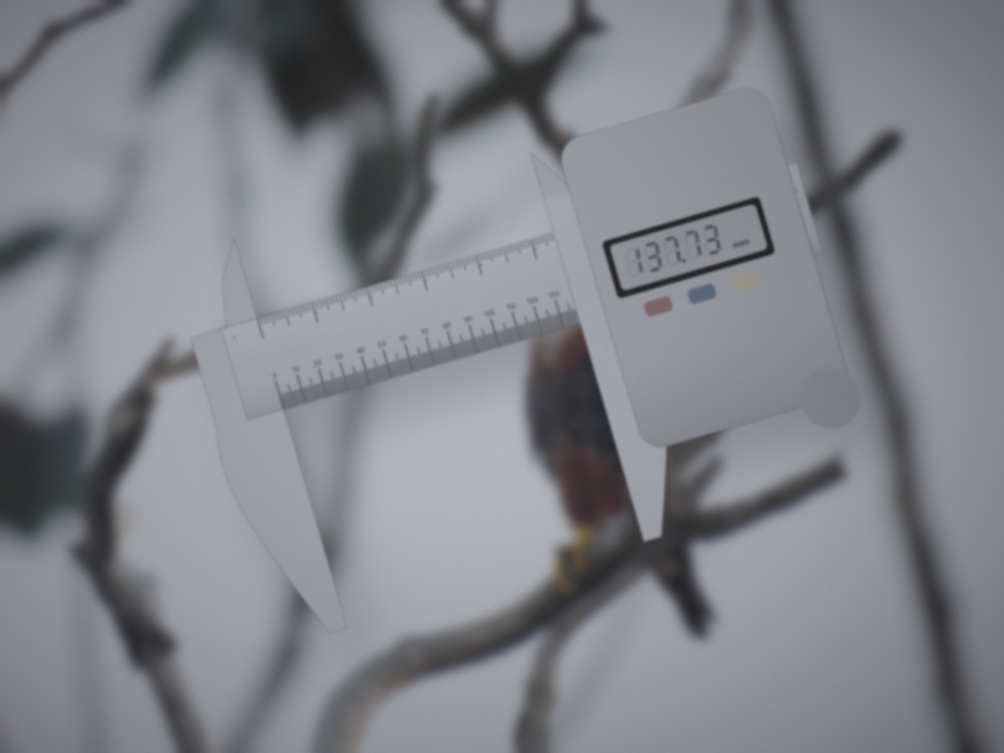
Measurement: **137.73** mm
